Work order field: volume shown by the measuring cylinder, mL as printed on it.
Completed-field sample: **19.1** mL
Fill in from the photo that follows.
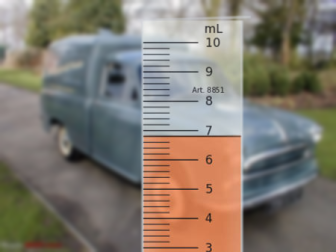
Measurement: **6.8** mL
